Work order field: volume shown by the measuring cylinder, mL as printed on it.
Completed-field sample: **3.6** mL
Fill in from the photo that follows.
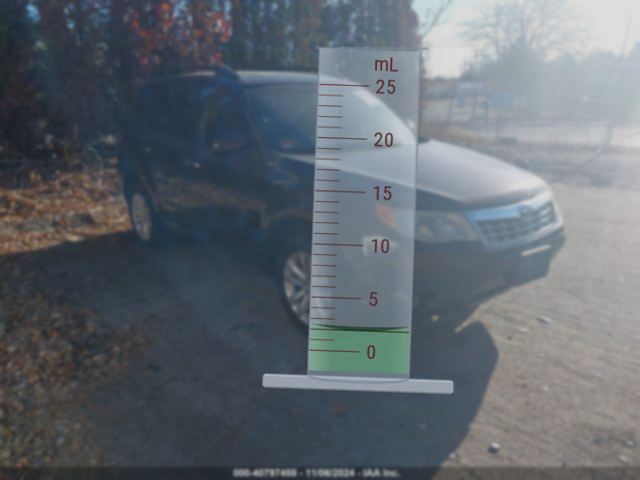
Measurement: **2** mL
